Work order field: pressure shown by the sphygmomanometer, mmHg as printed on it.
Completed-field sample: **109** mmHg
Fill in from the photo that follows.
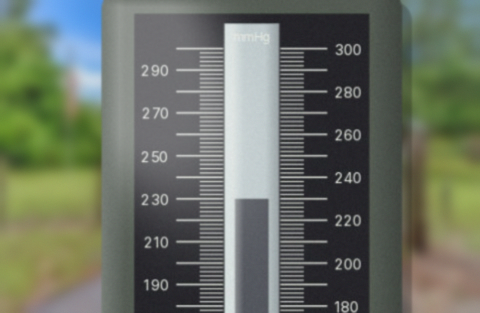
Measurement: **230** mmHg
